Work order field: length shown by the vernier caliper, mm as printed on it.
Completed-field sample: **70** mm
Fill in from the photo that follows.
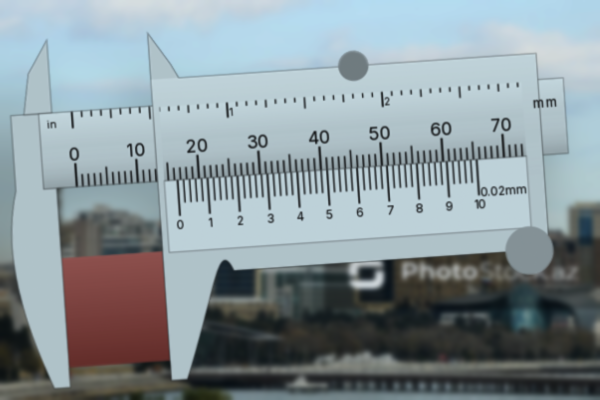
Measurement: **16.5** mm
